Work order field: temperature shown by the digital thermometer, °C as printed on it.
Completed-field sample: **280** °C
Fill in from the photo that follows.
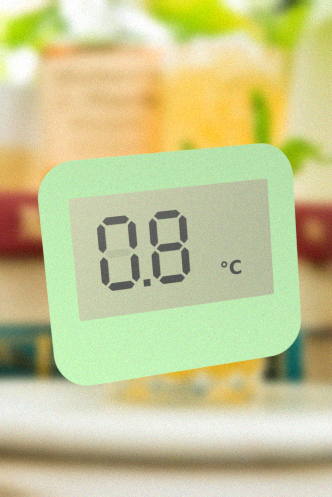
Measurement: **0.8** °C
